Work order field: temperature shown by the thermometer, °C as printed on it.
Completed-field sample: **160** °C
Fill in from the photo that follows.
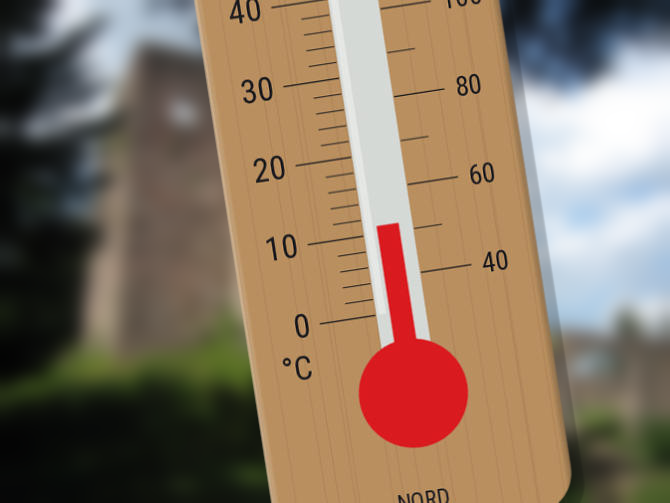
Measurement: **11** °C
